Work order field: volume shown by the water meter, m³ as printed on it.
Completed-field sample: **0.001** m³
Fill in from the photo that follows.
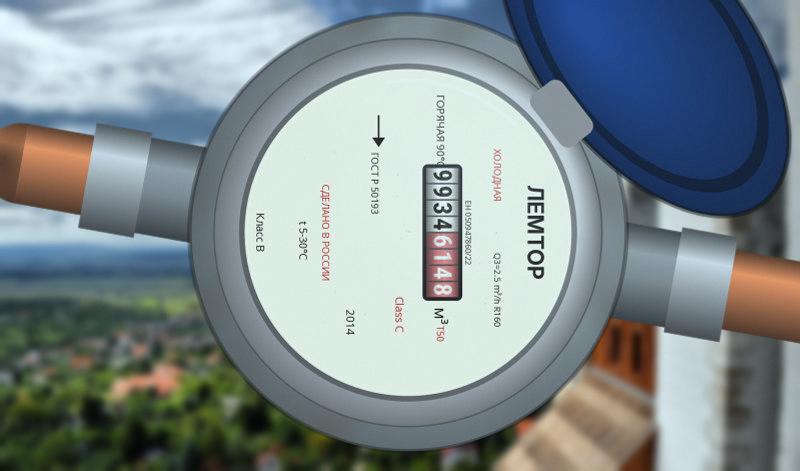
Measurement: **9934.6148** m³
